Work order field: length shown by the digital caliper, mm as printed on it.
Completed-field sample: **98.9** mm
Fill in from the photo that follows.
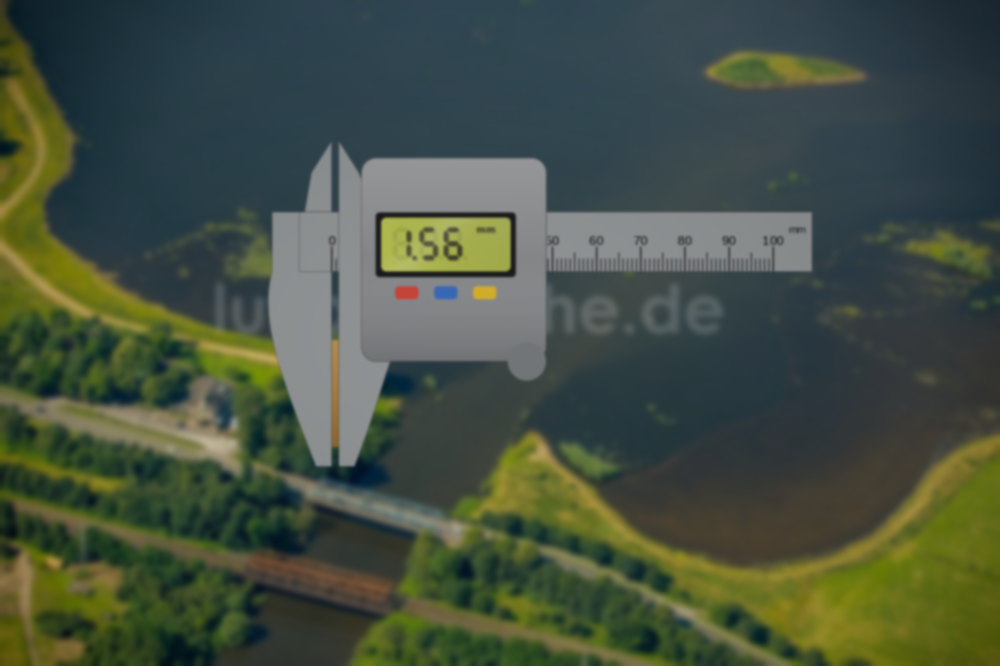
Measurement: **1.56** mm
